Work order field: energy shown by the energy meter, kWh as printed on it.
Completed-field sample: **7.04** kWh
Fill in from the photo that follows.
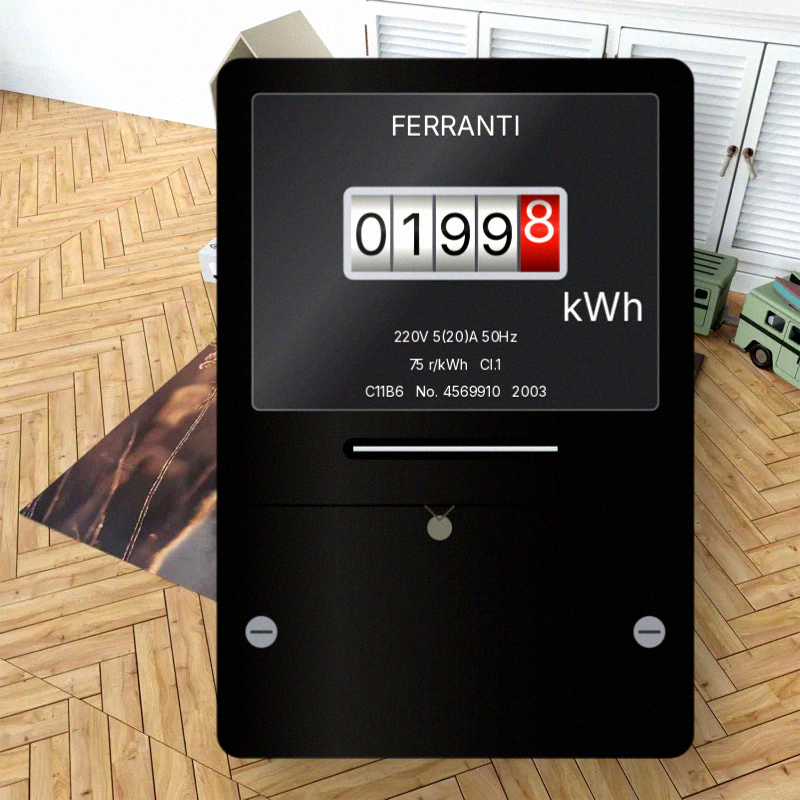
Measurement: **199.8** kWh
